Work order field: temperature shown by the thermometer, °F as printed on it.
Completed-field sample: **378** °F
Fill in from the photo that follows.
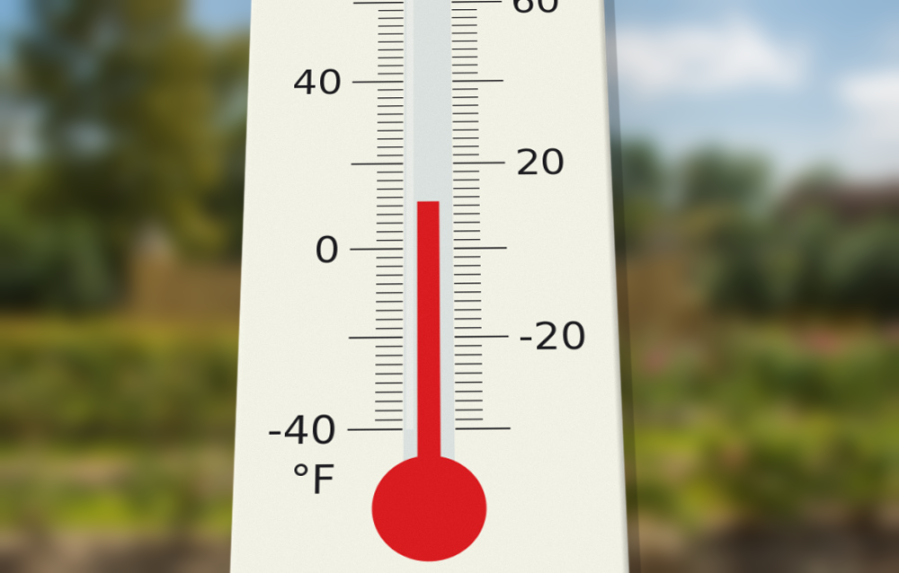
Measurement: **11** °F
